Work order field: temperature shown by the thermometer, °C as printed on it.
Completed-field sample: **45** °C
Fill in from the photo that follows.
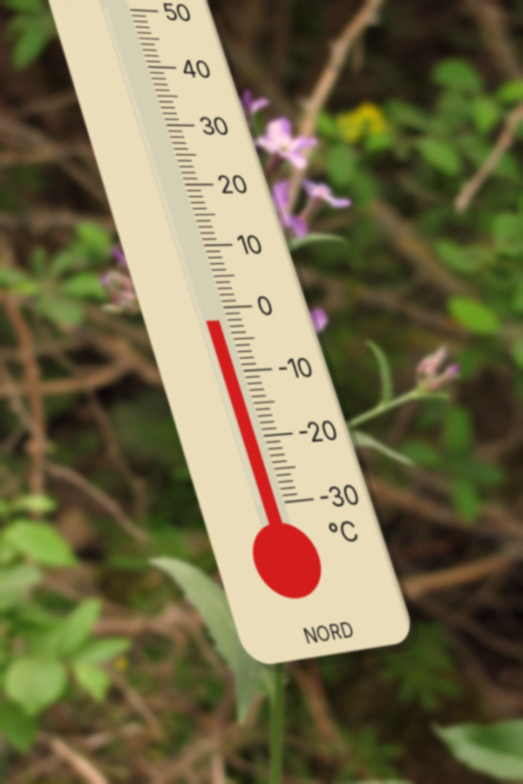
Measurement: **-2** °C
